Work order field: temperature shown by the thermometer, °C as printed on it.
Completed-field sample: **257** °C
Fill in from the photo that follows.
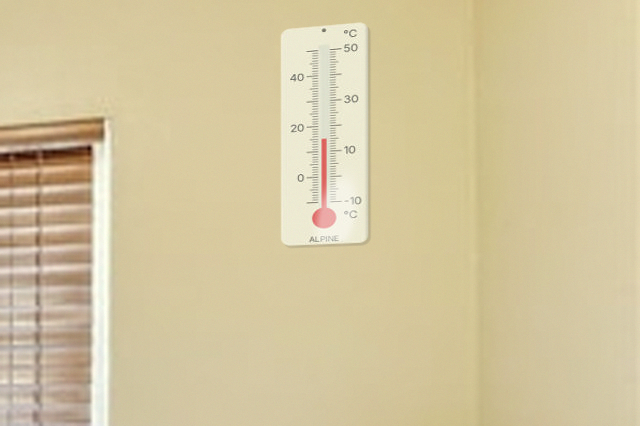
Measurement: **15** °C
